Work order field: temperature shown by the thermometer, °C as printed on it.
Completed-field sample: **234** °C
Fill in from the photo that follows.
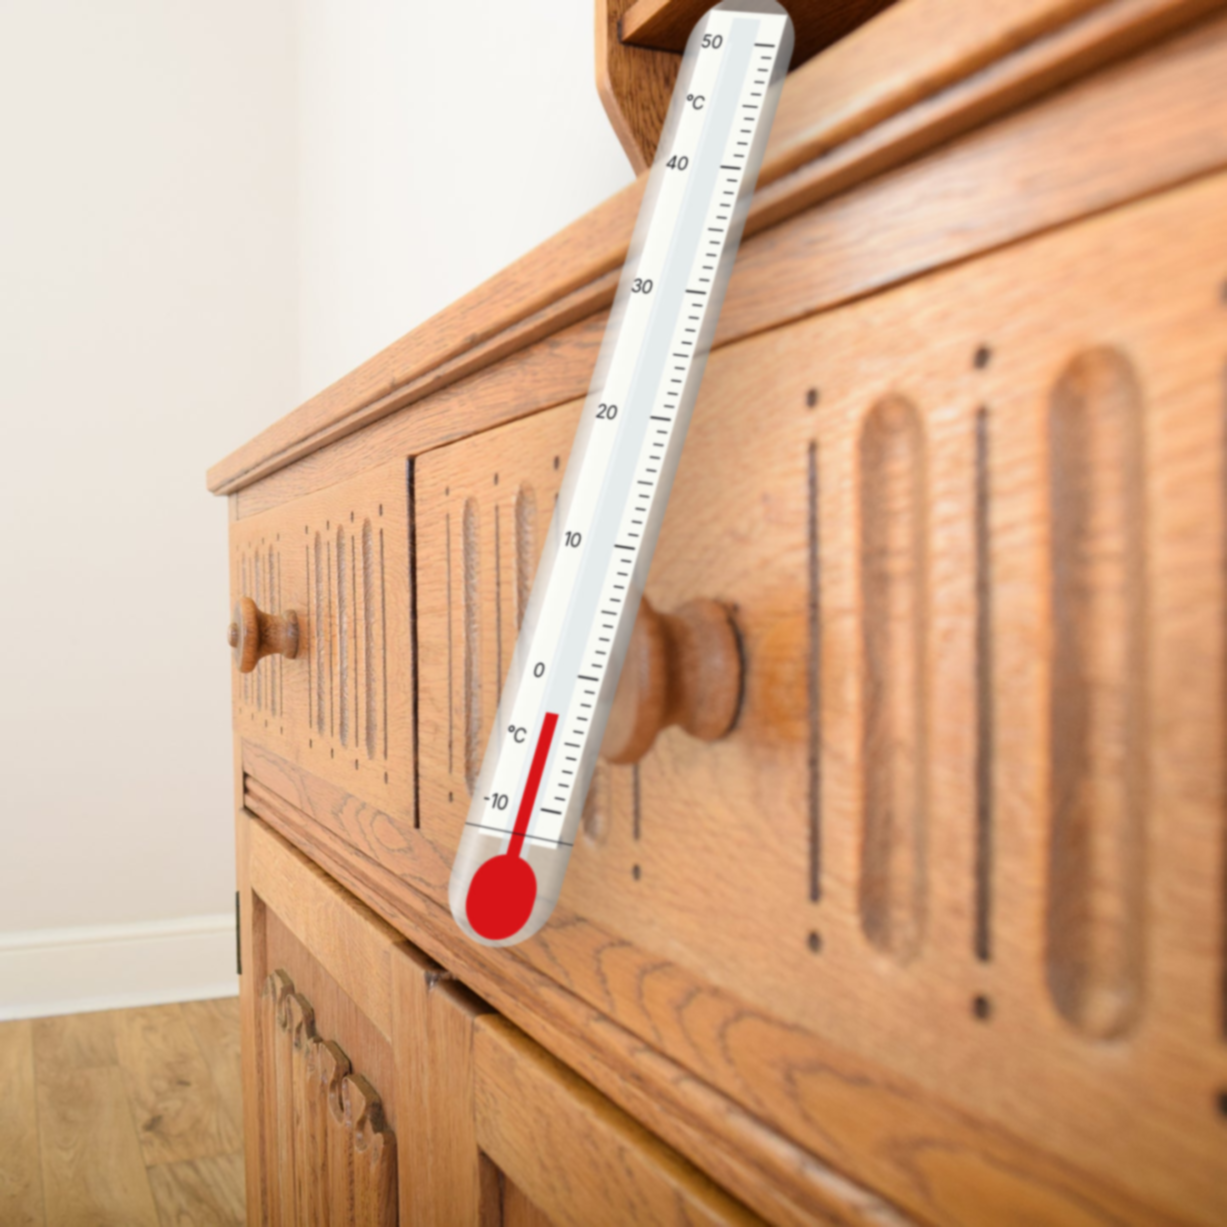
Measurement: **-3** °C
